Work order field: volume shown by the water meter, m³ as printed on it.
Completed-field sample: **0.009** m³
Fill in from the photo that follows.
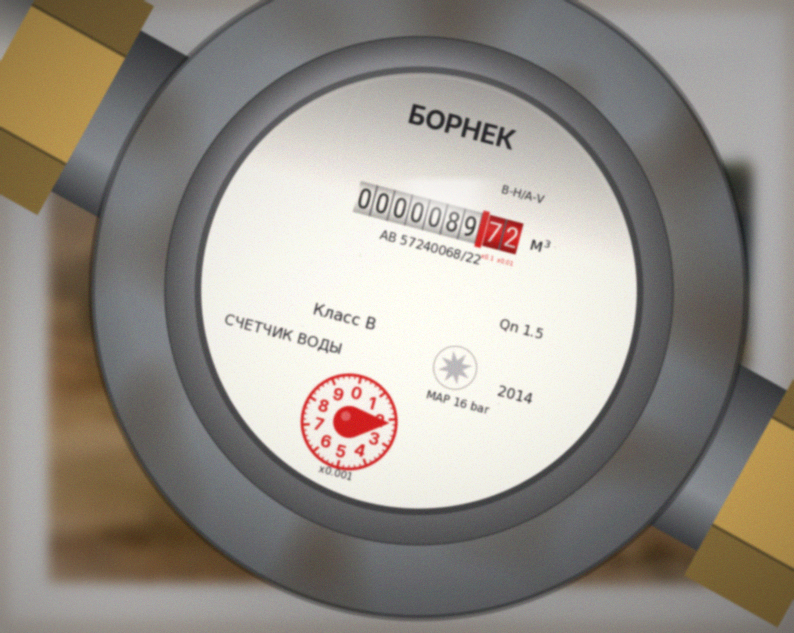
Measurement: **89.722** m³
